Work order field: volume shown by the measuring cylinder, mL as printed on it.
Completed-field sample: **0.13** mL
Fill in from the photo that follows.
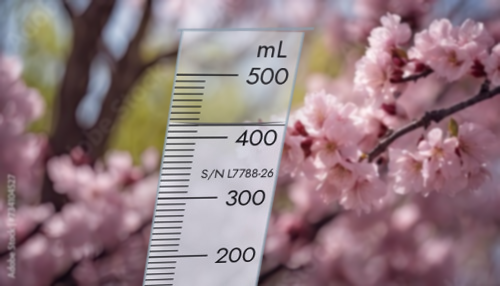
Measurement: **420** mL
